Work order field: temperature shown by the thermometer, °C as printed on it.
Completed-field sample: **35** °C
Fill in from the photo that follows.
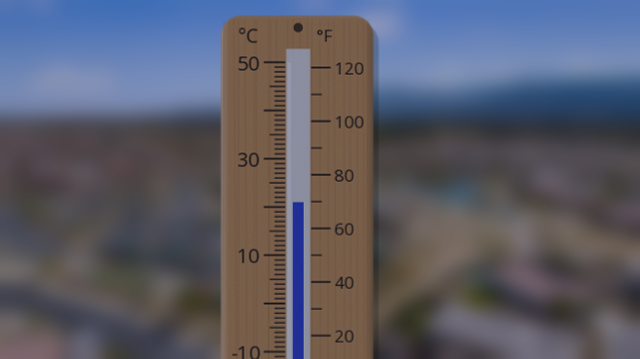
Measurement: **21** °C
